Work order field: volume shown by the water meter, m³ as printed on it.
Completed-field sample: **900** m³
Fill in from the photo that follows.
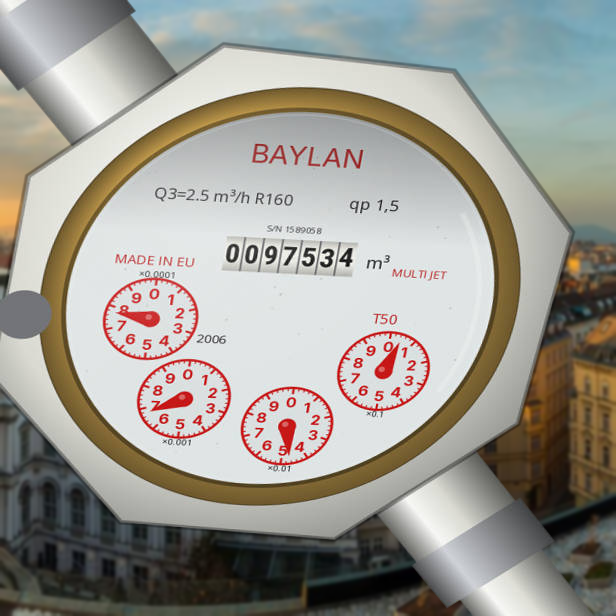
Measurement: **97534.0467** m³
